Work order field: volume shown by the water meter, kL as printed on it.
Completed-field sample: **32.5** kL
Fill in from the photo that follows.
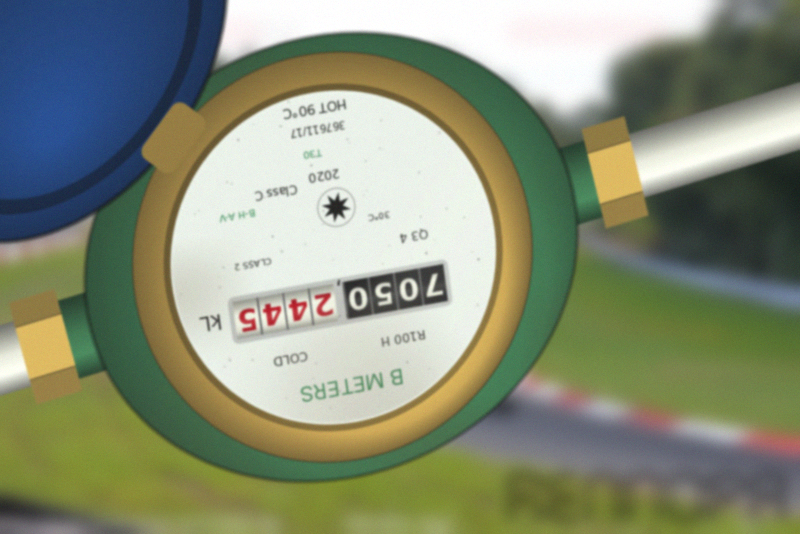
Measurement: **7050.2445** kL
